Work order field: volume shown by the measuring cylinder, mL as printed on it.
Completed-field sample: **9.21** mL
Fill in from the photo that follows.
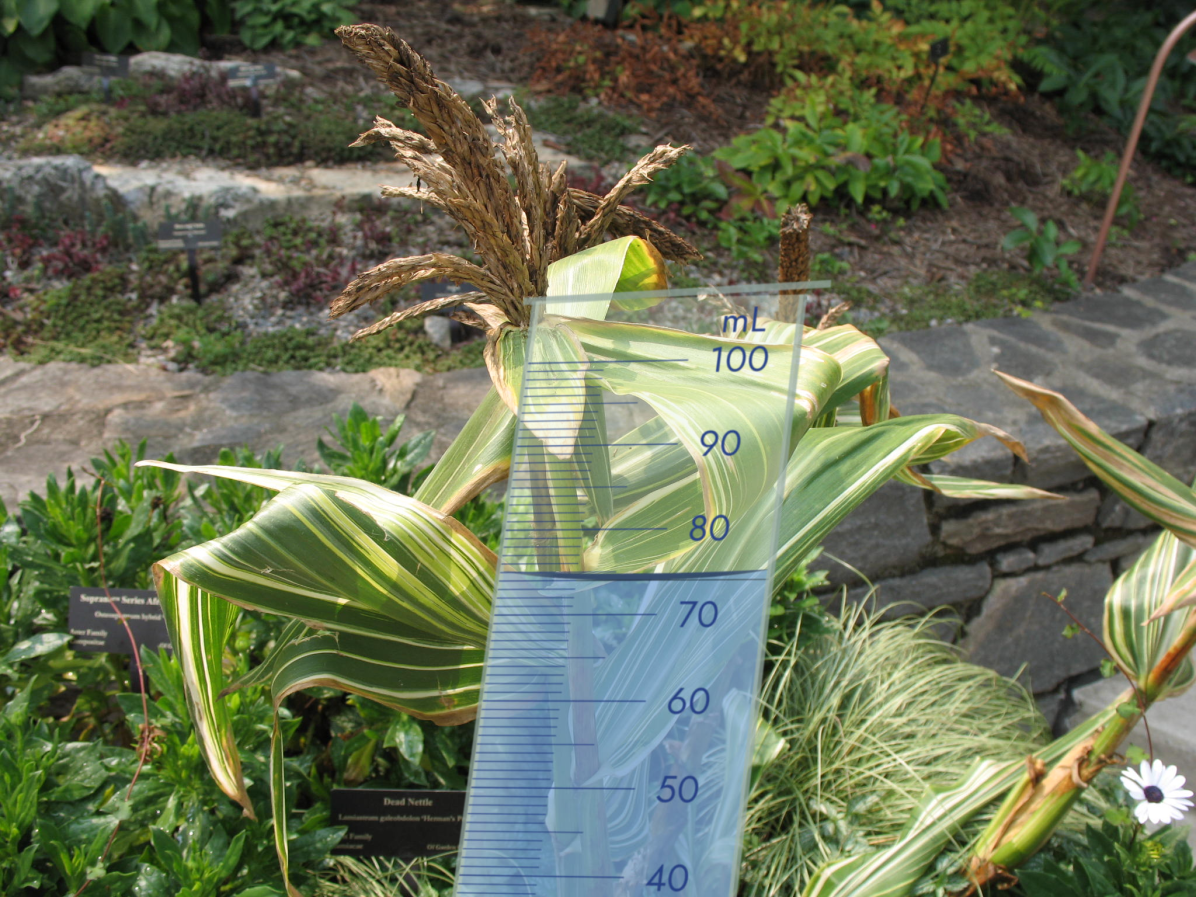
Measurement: **74** mL
